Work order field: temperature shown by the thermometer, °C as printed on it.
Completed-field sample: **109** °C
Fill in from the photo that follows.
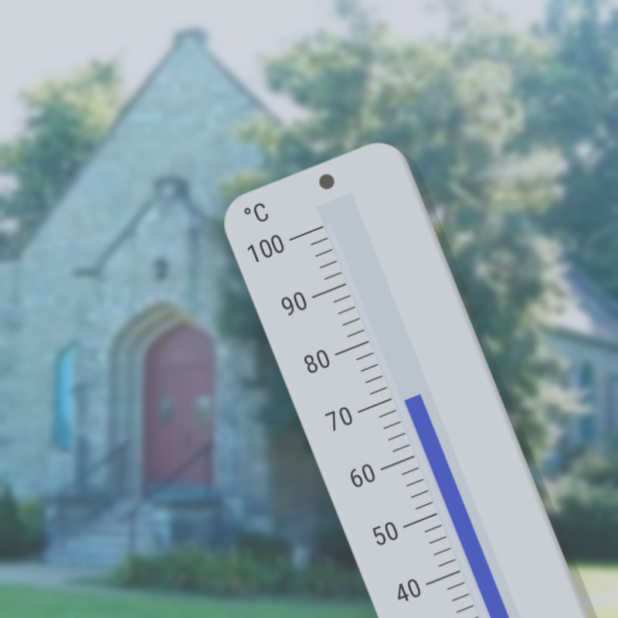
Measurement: **69** °C
